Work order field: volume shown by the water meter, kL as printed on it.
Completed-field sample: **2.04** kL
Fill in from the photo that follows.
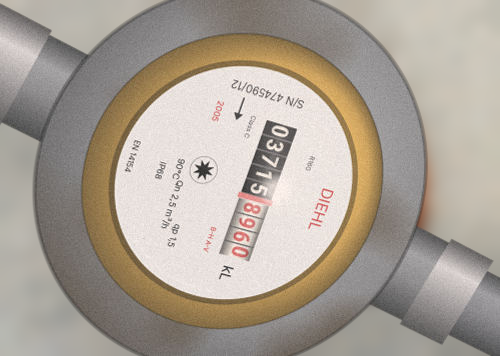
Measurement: **3715.8960** kL
